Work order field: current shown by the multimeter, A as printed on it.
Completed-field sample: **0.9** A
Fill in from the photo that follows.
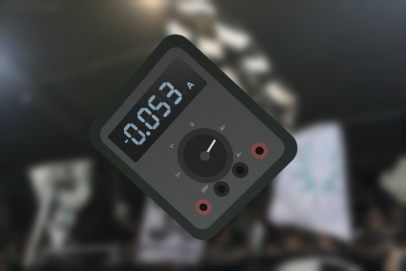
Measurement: **-0.053** A
